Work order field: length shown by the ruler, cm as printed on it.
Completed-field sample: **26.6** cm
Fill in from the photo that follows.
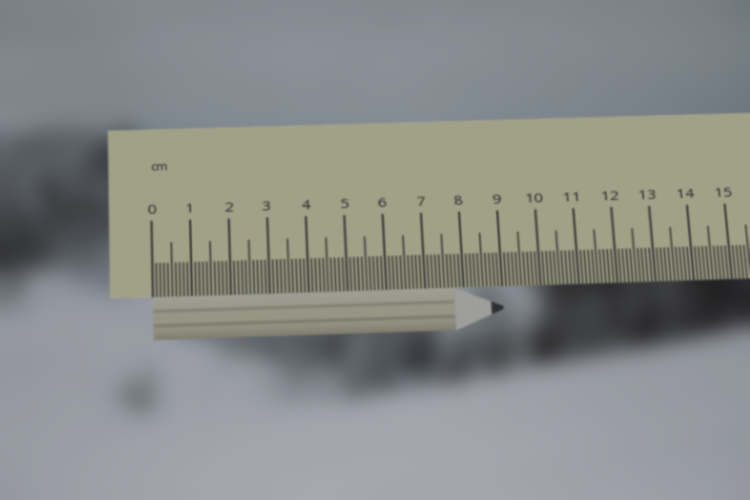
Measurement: **9** cm
